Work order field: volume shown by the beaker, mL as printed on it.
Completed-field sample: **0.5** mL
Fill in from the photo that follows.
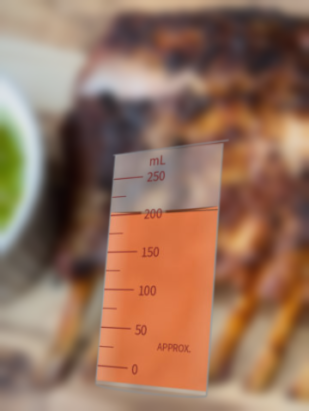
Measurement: **200** mL
